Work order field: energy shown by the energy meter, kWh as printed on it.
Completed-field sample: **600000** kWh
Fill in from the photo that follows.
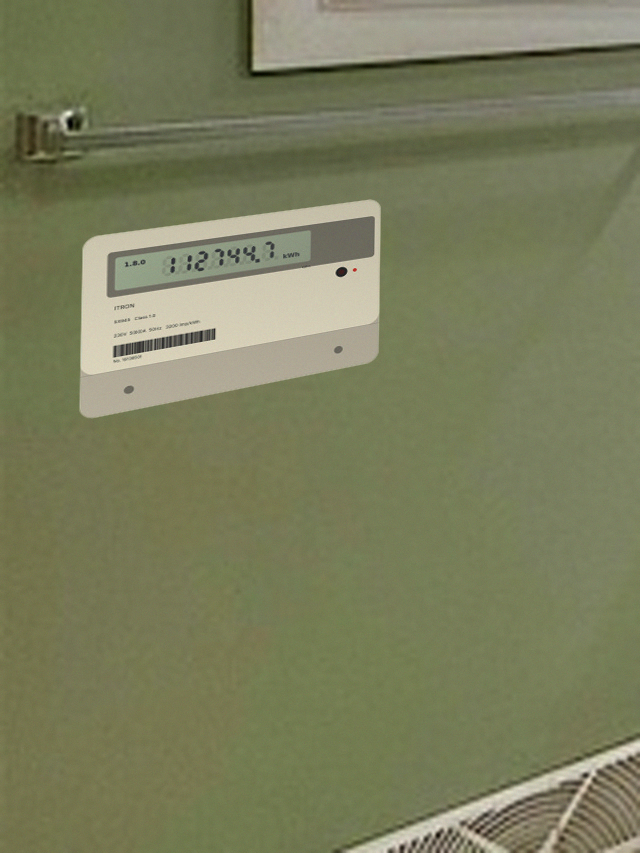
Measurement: **112744.7** kWh
